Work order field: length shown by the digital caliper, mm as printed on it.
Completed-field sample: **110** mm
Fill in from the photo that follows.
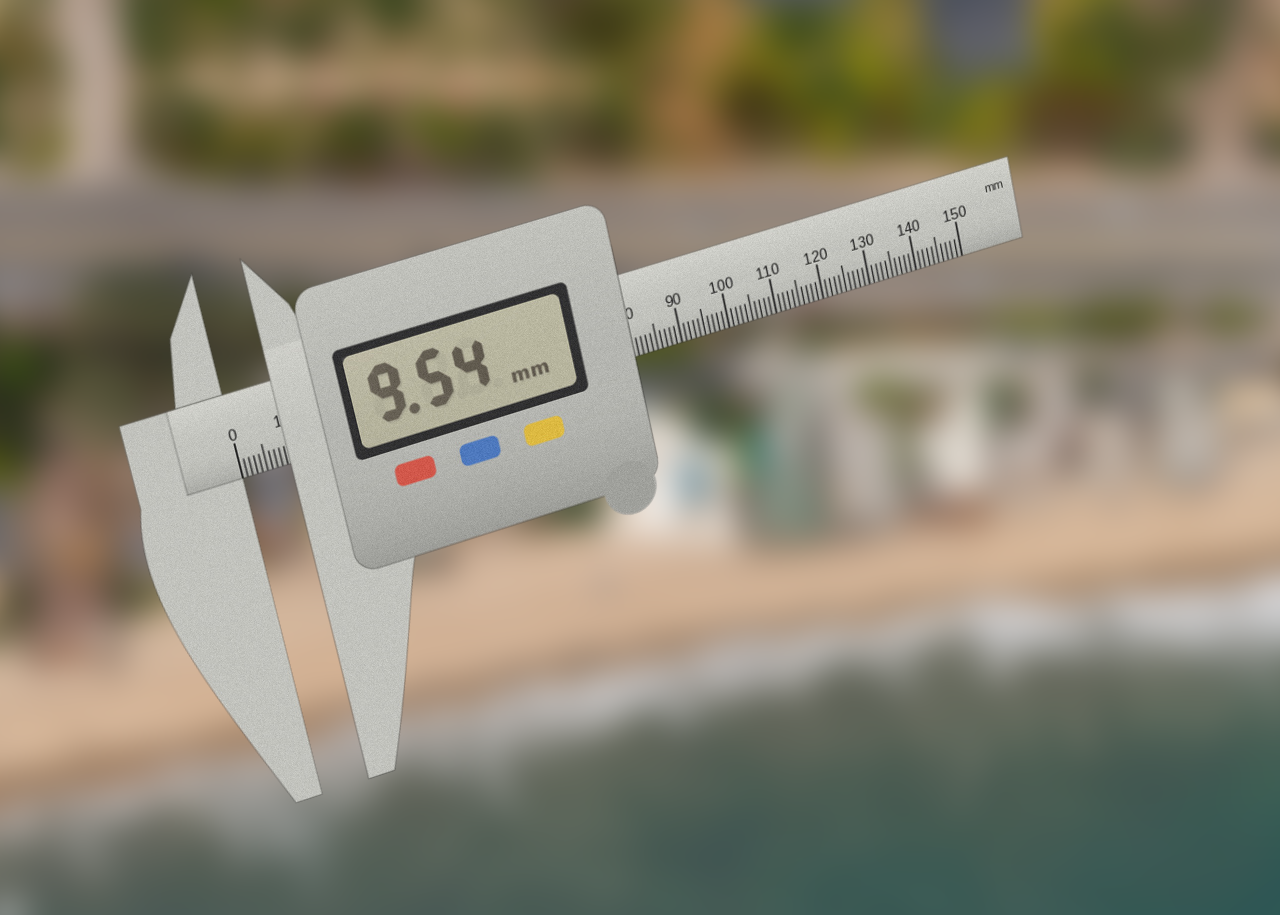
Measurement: **9.54** mm
